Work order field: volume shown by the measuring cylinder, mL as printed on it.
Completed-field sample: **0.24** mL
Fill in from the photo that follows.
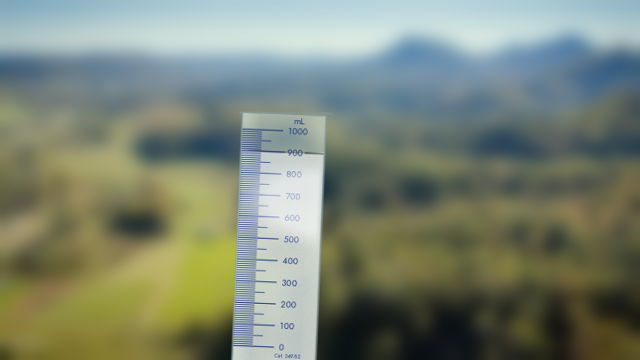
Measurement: **900** mL
